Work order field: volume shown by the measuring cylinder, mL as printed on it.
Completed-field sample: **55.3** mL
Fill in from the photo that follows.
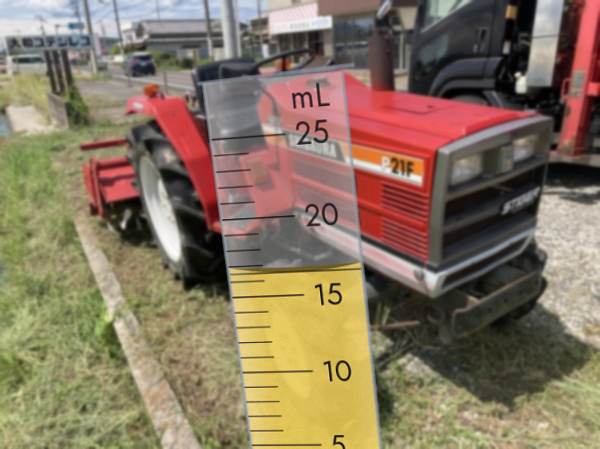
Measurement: **16.5** mL
